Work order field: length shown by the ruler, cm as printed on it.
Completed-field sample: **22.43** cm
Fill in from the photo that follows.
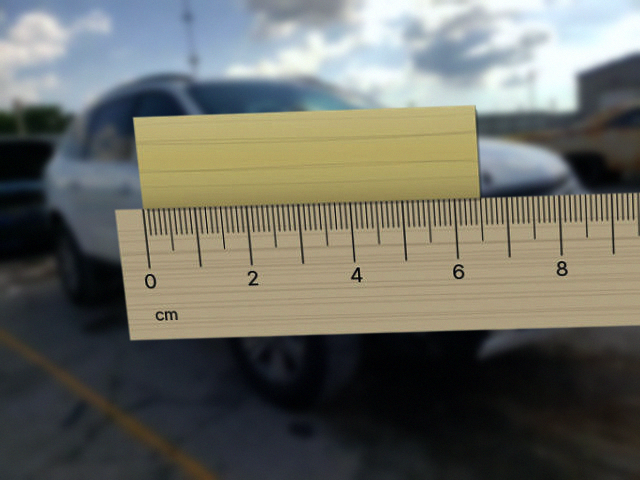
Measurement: **6.5** cm
